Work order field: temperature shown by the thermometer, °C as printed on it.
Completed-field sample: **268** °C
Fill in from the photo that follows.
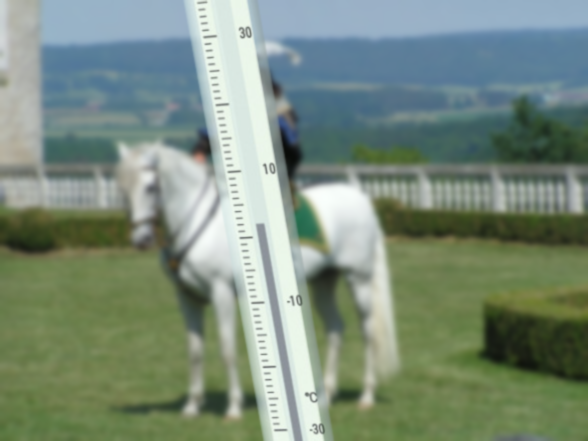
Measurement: **2** °C
